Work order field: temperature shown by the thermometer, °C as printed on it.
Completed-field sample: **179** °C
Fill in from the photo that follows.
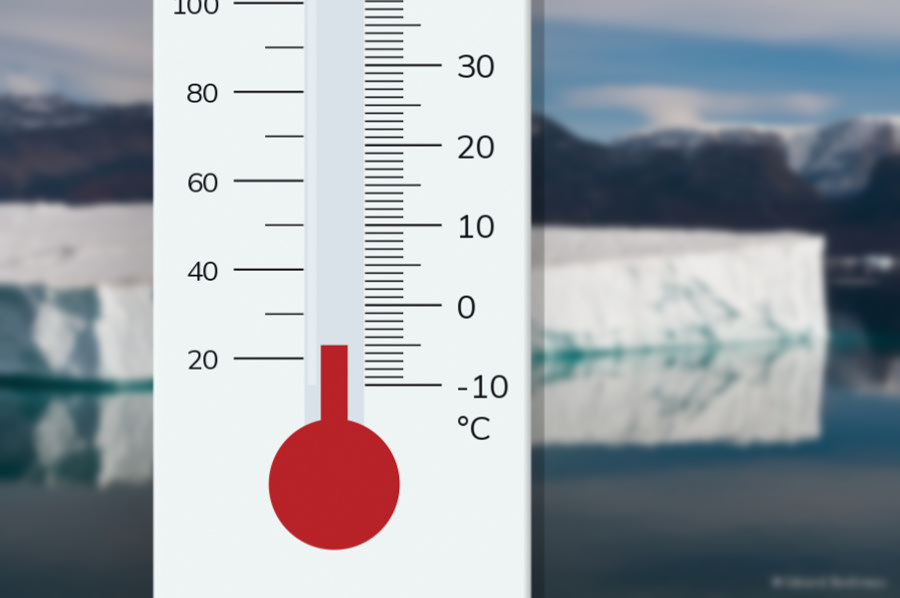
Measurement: **-5** °C
